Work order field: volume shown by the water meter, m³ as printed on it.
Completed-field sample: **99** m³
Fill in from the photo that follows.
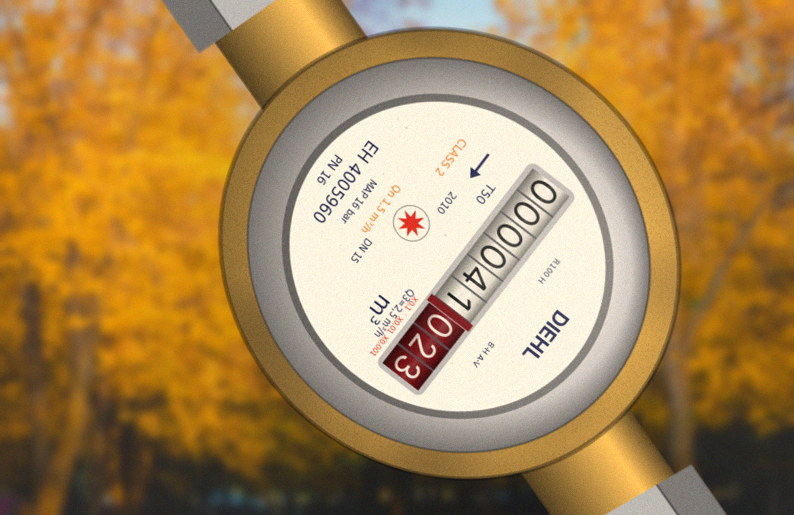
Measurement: **41.023** m³
